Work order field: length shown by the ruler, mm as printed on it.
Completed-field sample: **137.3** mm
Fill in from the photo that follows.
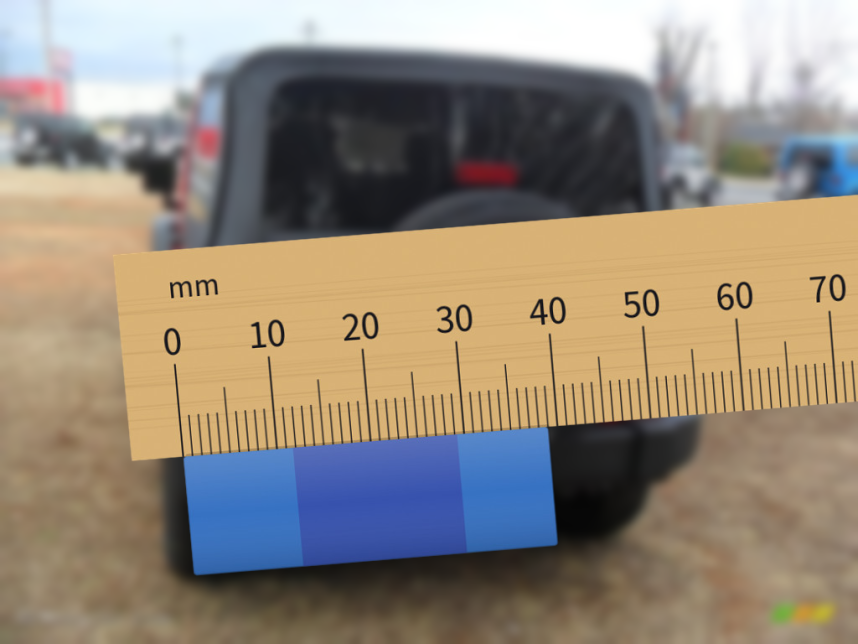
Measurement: **39** mm
